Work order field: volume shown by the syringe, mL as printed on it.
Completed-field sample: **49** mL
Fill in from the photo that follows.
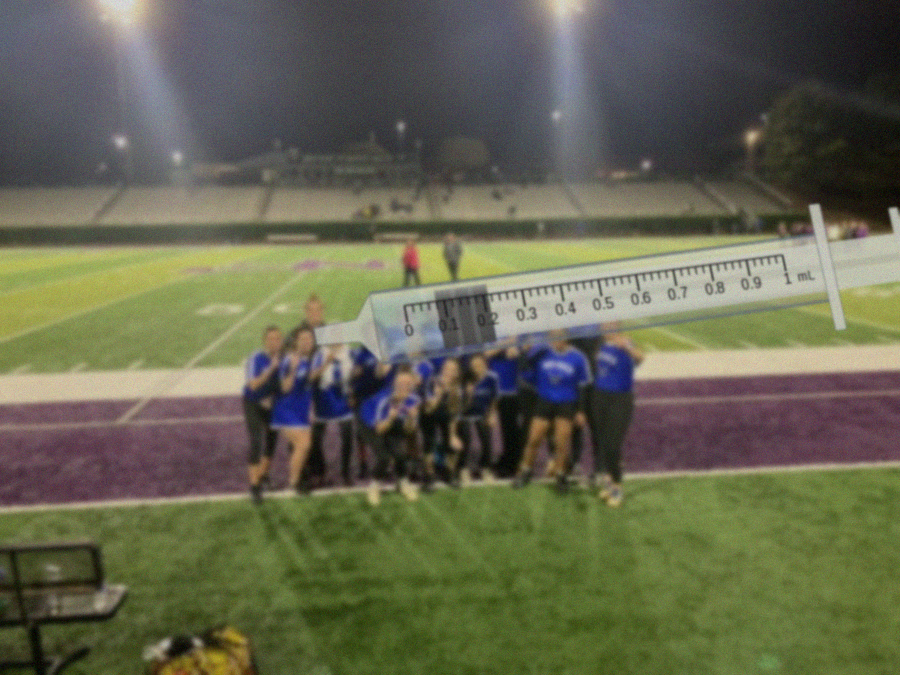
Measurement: **0.08** mL
